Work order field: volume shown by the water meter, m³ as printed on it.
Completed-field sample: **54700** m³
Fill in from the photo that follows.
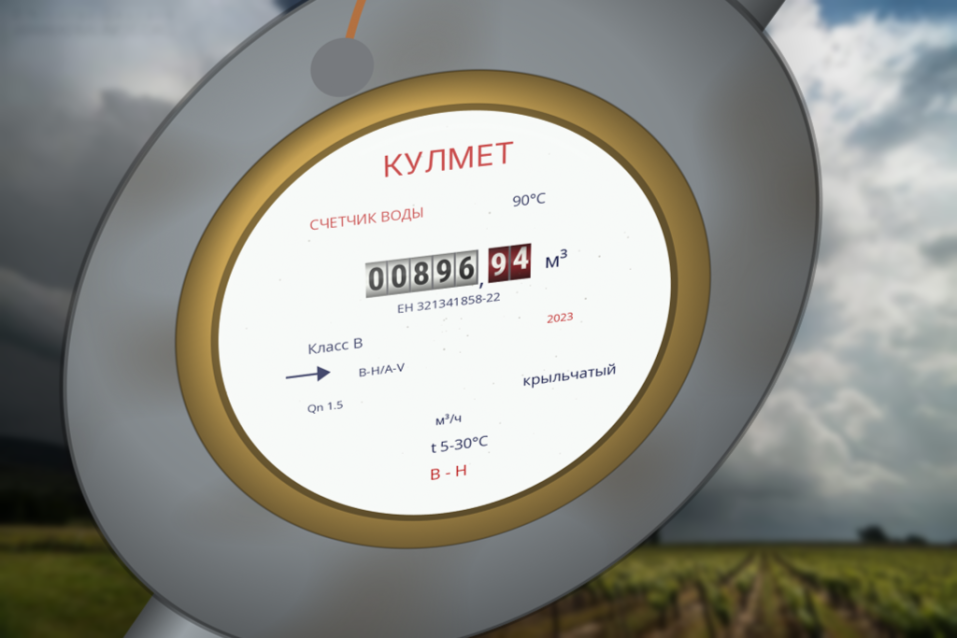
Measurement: **896.94** m³
